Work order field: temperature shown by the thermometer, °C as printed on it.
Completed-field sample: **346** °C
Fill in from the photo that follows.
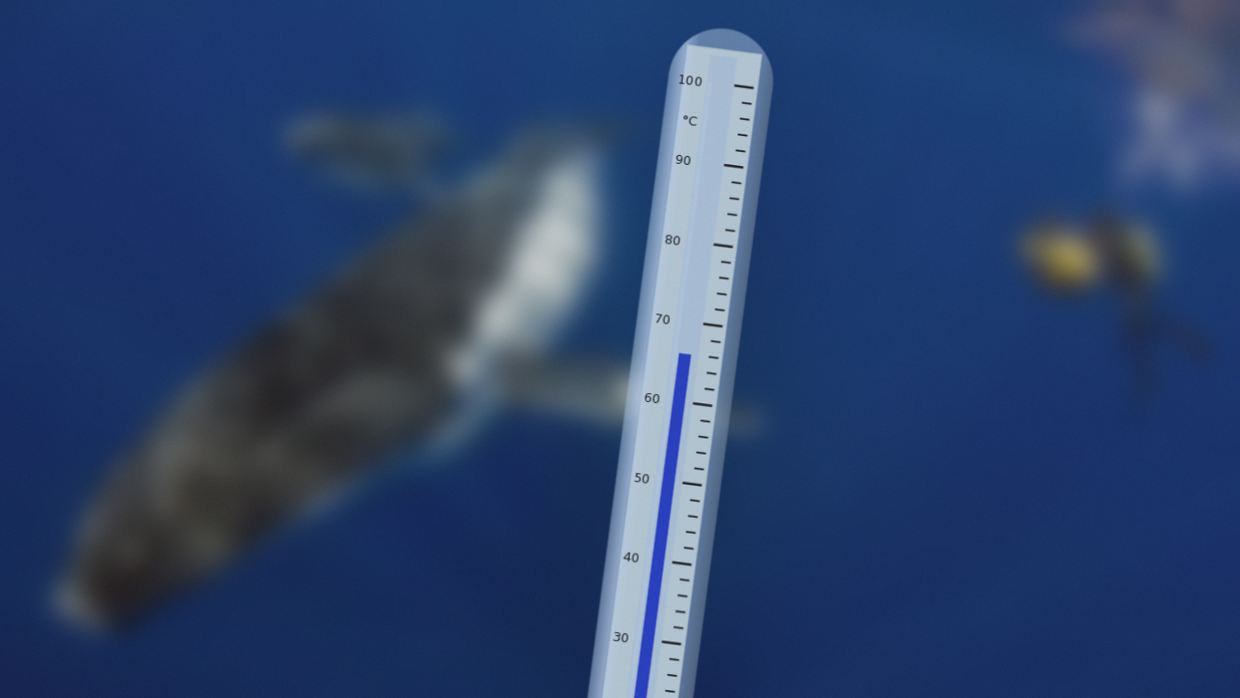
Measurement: **66** °C
